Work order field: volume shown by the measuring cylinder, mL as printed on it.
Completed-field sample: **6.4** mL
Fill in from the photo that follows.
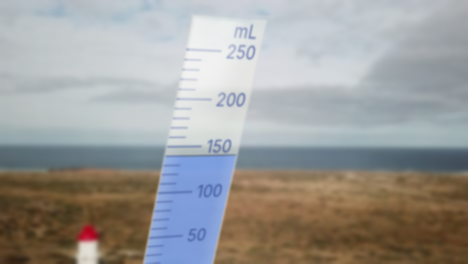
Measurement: **140** mL
